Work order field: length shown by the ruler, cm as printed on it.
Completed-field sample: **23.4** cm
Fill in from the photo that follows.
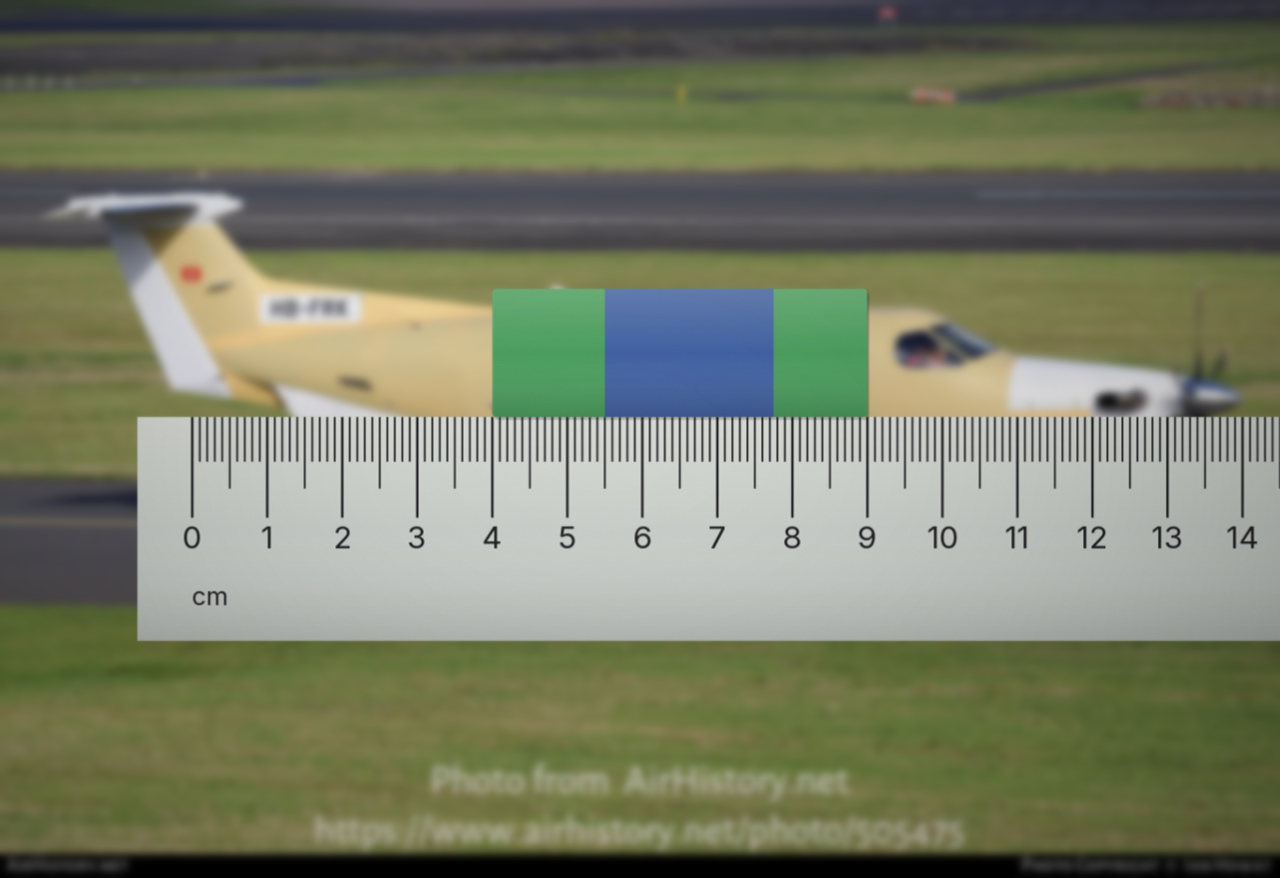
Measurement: **5** cm
